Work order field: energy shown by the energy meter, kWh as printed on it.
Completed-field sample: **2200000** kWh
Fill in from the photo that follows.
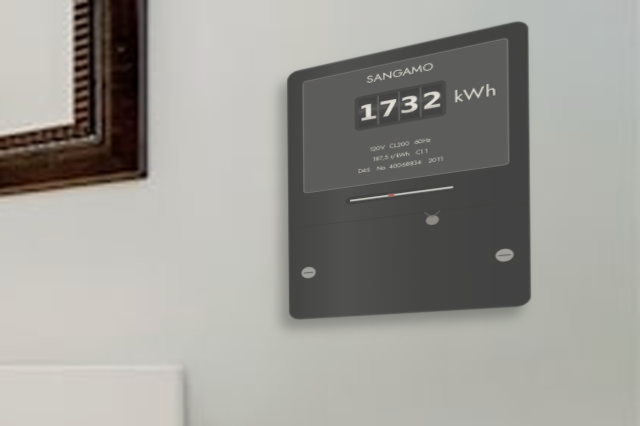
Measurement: **1732** kWh
